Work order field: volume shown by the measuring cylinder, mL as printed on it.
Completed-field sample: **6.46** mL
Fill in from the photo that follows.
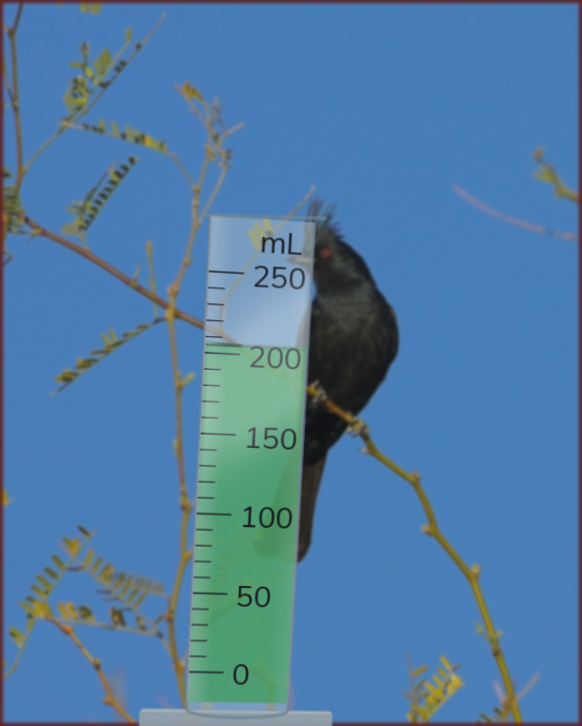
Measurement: **205** mL
